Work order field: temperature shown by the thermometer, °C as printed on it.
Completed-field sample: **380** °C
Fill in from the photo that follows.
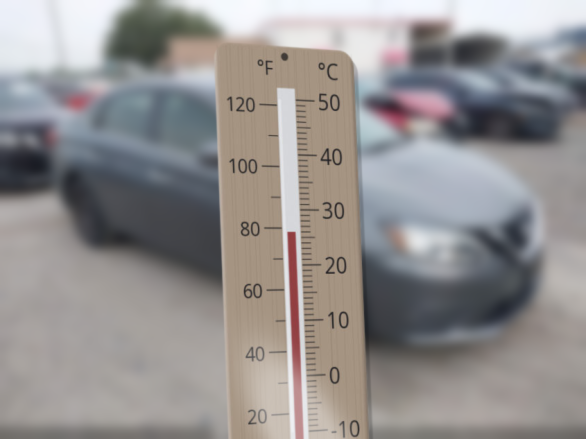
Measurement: **26** °C
